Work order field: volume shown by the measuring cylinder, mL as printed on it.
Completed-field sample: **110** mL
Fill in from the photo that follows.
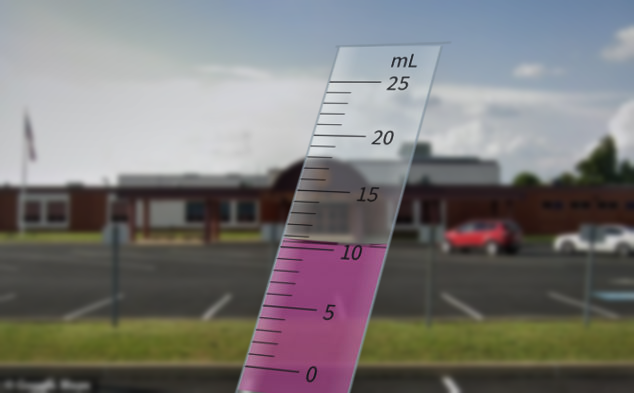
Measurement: **10.5** mL
